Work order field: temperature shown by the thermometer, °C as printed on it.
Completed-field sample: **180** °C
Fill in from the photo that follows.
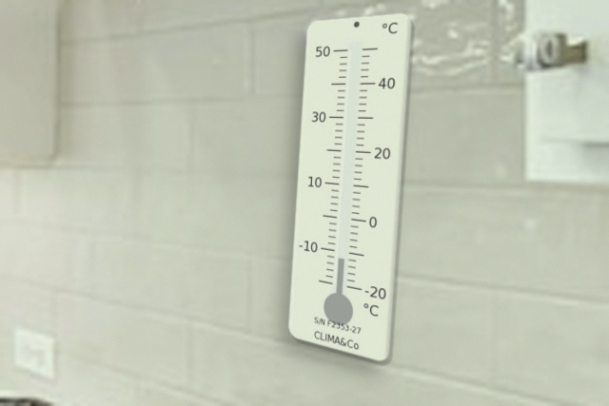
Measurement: **-12** °C
